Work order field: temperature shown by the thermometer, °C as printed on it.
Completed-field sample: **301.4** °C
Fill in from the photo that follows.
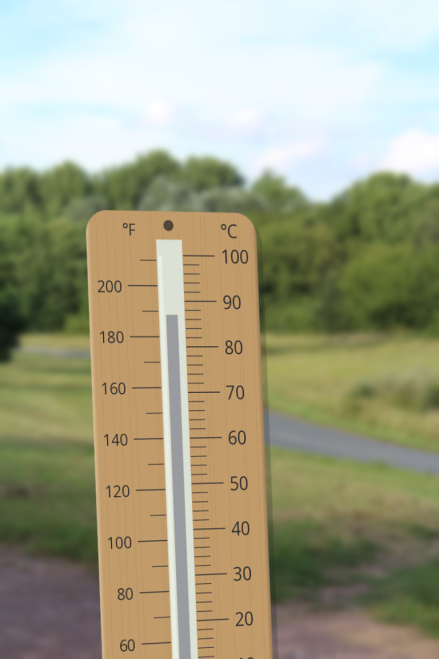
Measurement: **87** °C
